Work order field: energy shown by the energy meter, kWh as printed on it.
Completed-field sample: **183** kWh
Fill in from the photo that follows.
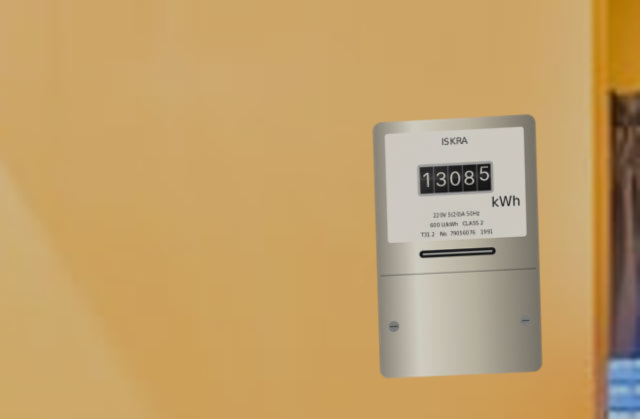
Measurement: **13085** kWh
